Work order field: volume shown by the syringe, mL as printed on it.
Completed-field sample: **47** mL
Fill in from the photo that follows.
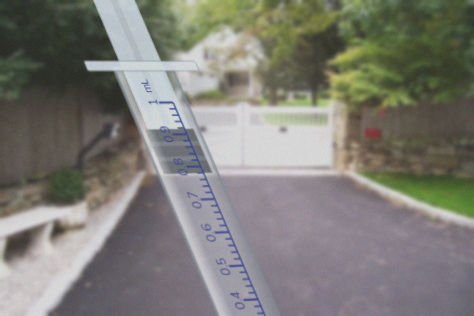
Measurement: **0.78** mL
